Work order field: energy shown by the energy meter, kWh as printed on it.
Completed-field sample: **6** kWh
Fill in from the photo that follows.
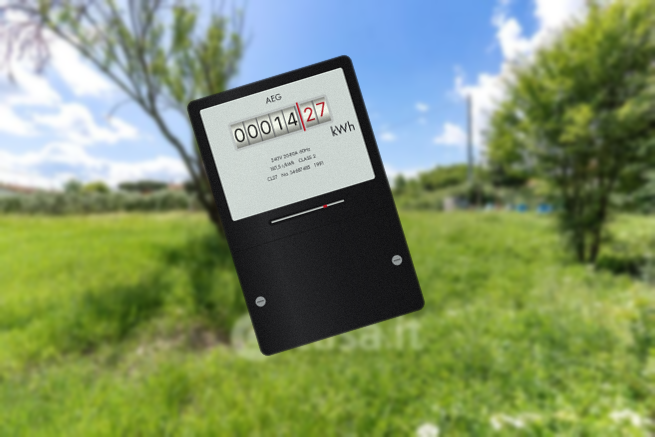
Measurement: **14.27** kWh
